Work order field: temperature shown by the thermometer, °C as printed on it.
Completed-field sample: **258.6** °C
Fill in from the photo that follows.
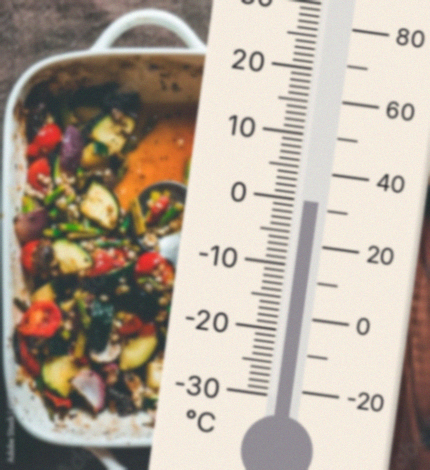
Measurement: **0** °C
